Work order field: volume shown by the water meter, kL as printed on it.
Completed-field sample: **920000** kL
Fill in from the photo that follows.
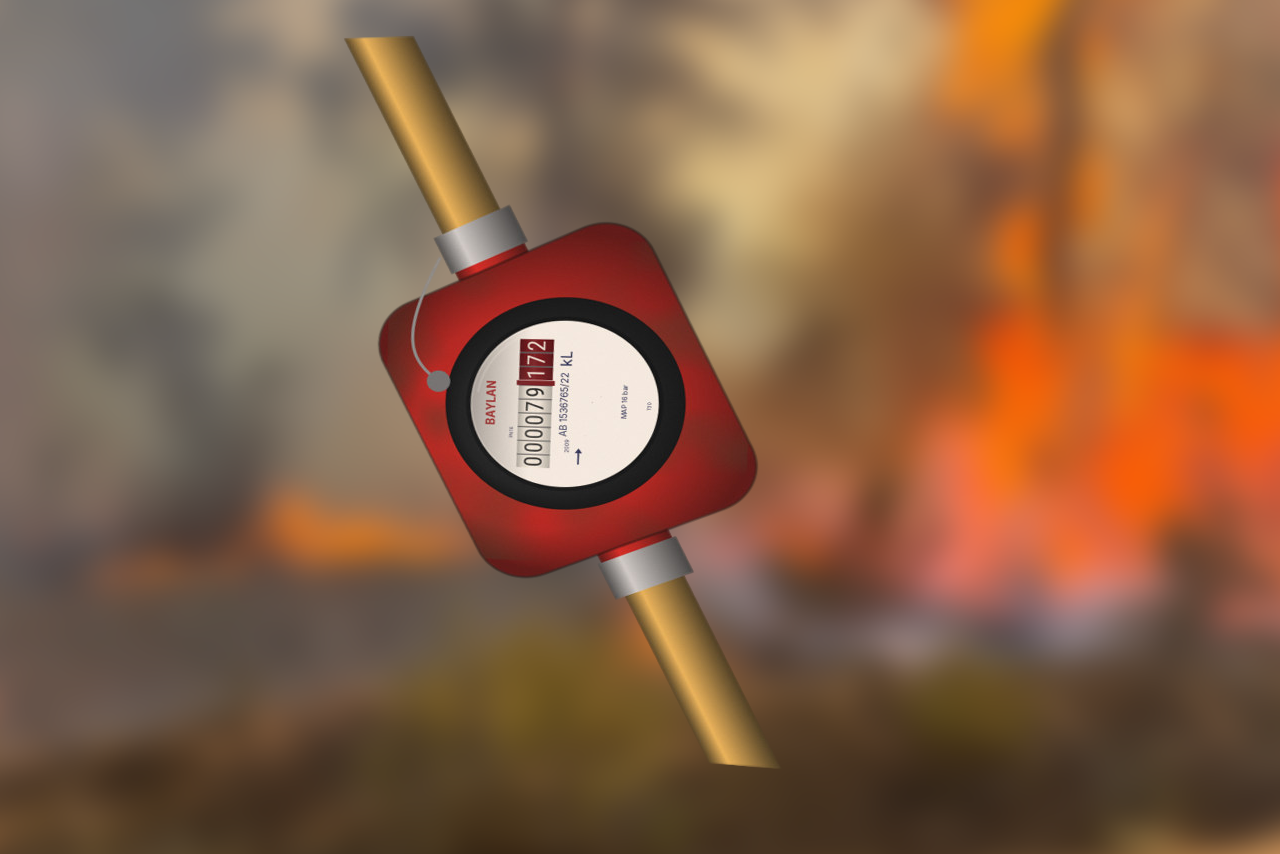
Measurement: **79.172** kL
